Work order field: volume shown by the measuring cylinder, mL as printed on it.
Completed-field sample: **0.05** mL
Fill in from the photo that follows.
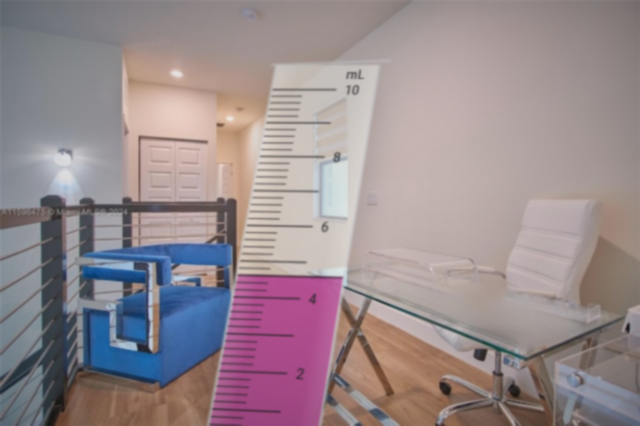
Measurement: **4.6** mL
